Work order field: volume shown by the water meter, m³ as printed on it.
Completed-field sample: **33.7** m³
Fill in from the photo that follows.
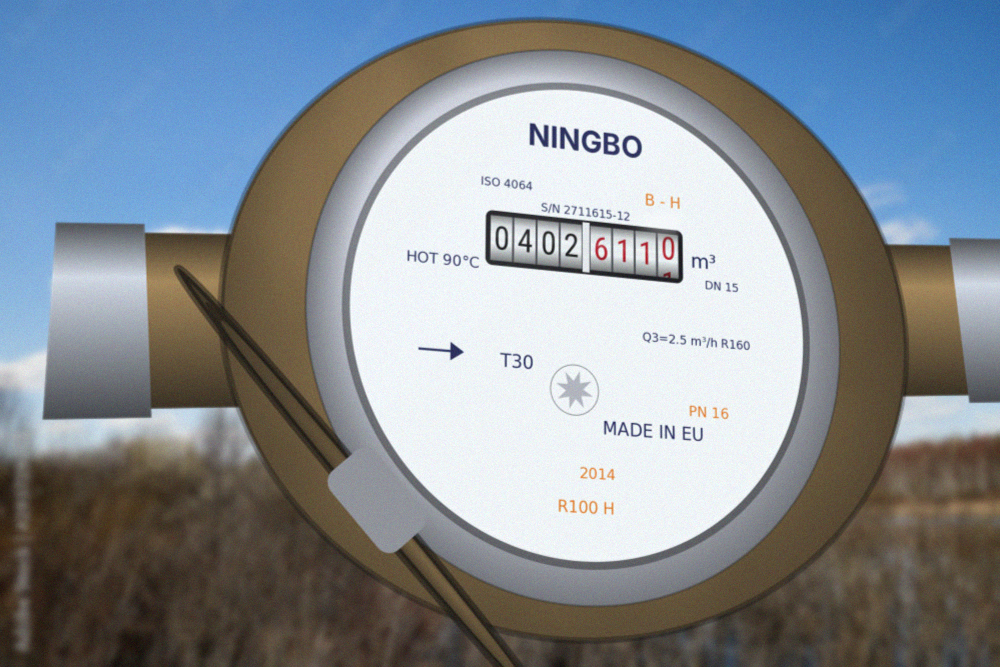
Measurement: **402.6110** m³
